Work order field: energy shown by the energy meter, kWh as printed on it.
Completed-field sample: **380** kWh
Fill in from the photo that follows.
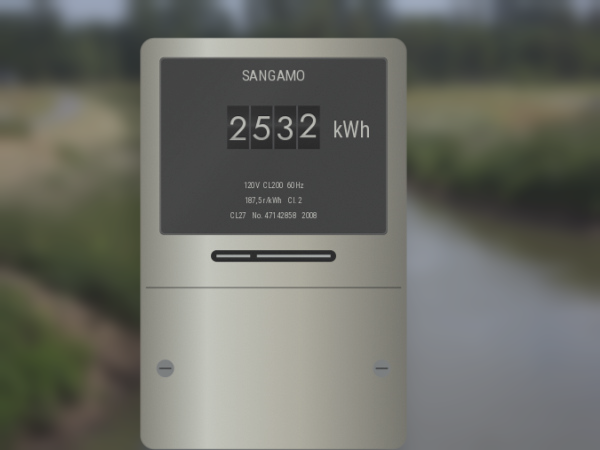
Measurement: **2532** kWh
